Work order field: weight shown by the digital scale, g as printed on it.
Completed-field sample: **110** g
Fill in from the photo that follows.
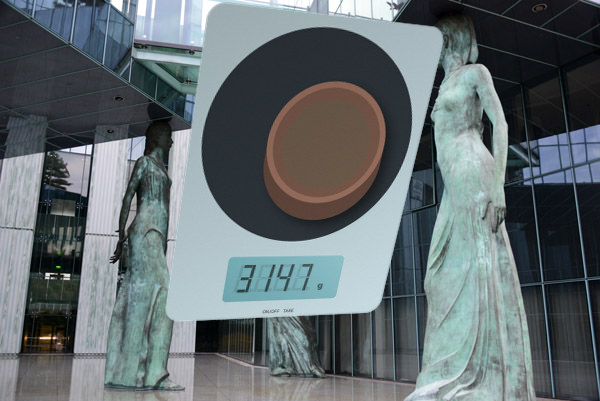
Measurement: **3147** g
